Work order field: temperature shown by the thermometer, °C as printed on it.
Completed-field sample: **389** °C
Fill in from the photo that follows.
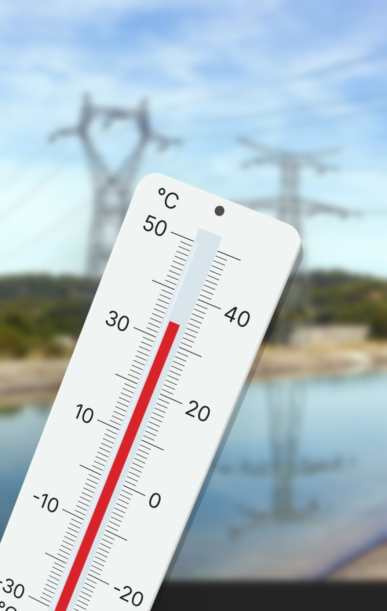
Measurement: **34** °C
